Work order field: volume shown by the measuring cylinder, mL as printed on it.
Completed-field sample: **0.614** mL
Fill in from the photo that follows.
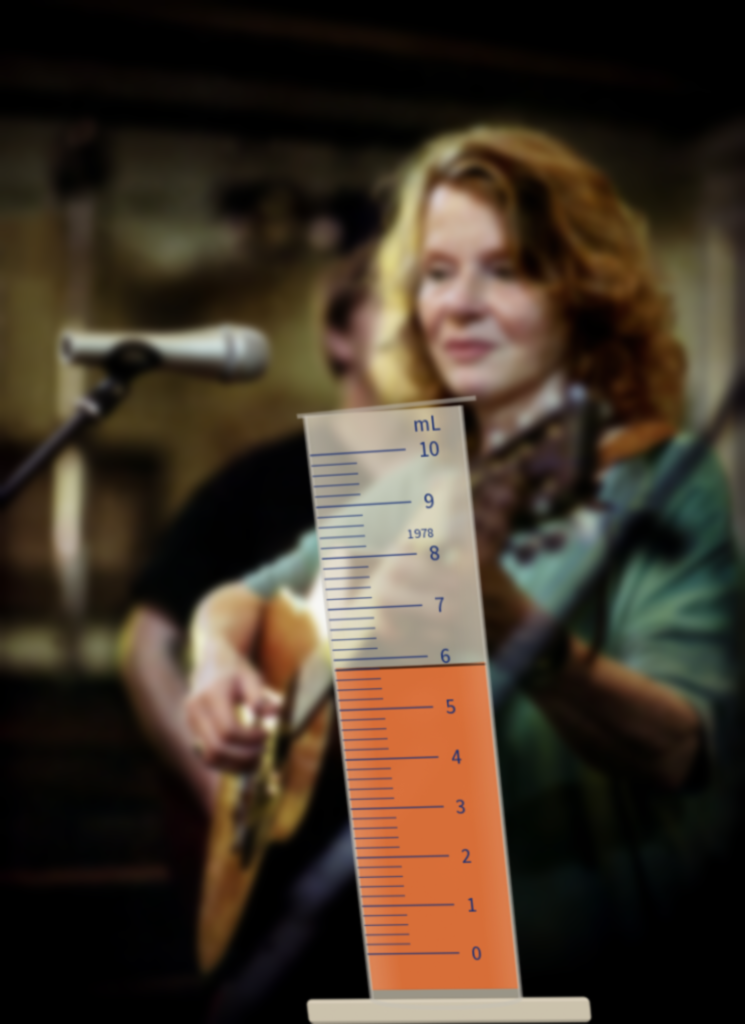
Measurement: **5.8** mL
